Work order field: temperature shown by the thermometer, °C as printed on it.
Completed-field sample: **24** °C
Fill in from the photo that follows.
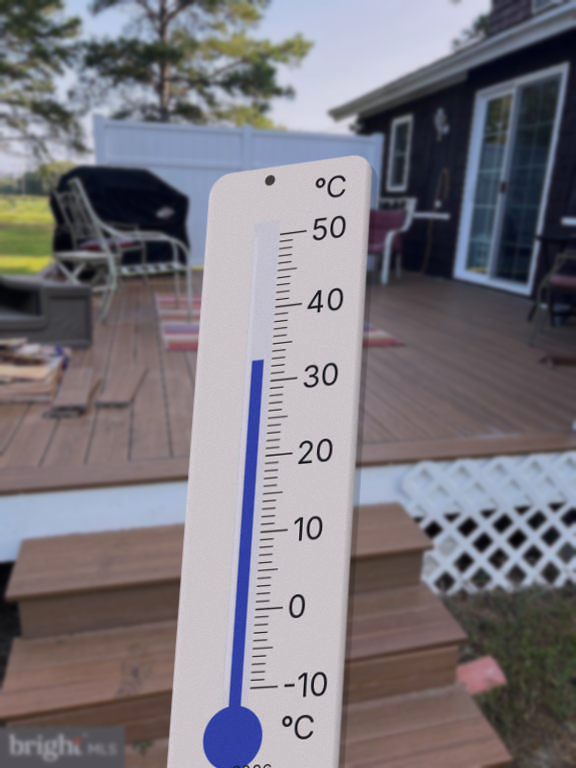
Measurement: **33** °C
